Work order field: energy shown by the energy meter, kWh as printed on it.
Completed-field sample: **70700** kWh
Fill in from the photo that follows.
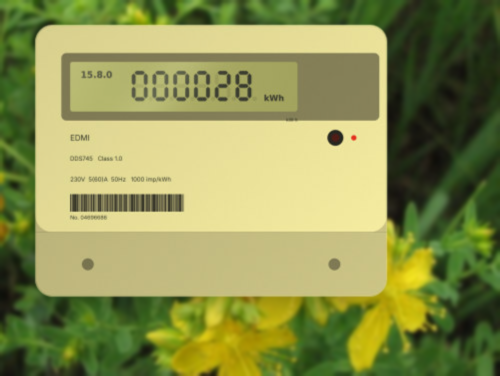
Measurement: **28** kWh
